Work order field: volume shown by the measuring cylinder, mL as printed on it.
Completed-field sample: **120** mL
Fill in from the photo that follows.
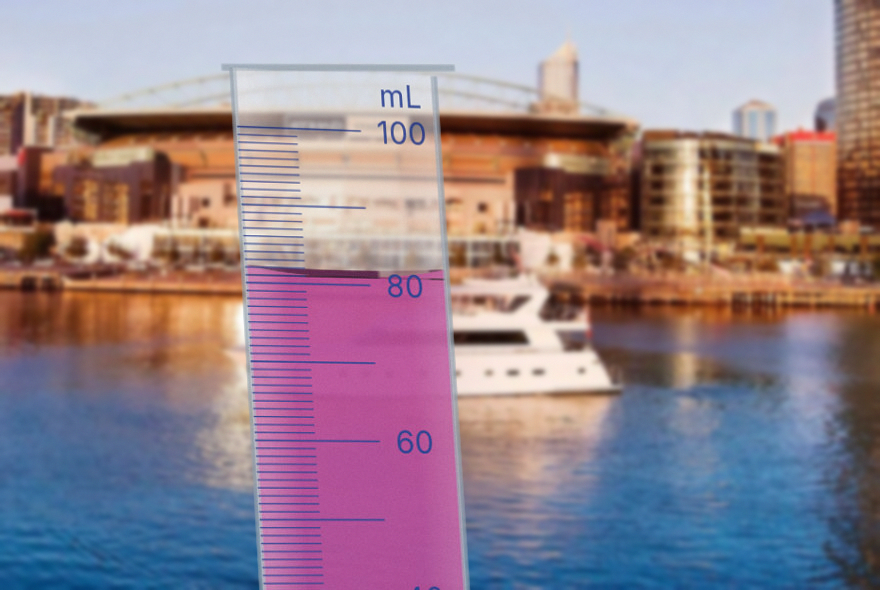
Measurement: **81** mL
